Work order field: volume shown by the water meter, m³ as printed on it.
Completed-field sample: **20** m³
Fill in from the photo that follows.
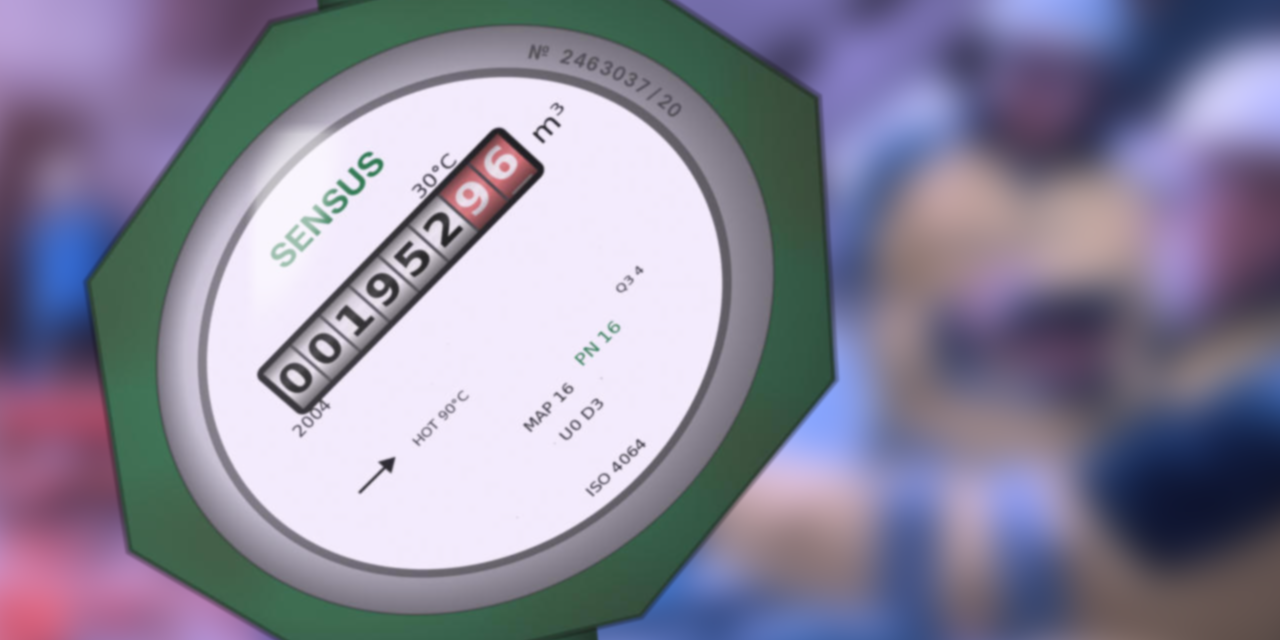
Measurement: **1952.96** m³
